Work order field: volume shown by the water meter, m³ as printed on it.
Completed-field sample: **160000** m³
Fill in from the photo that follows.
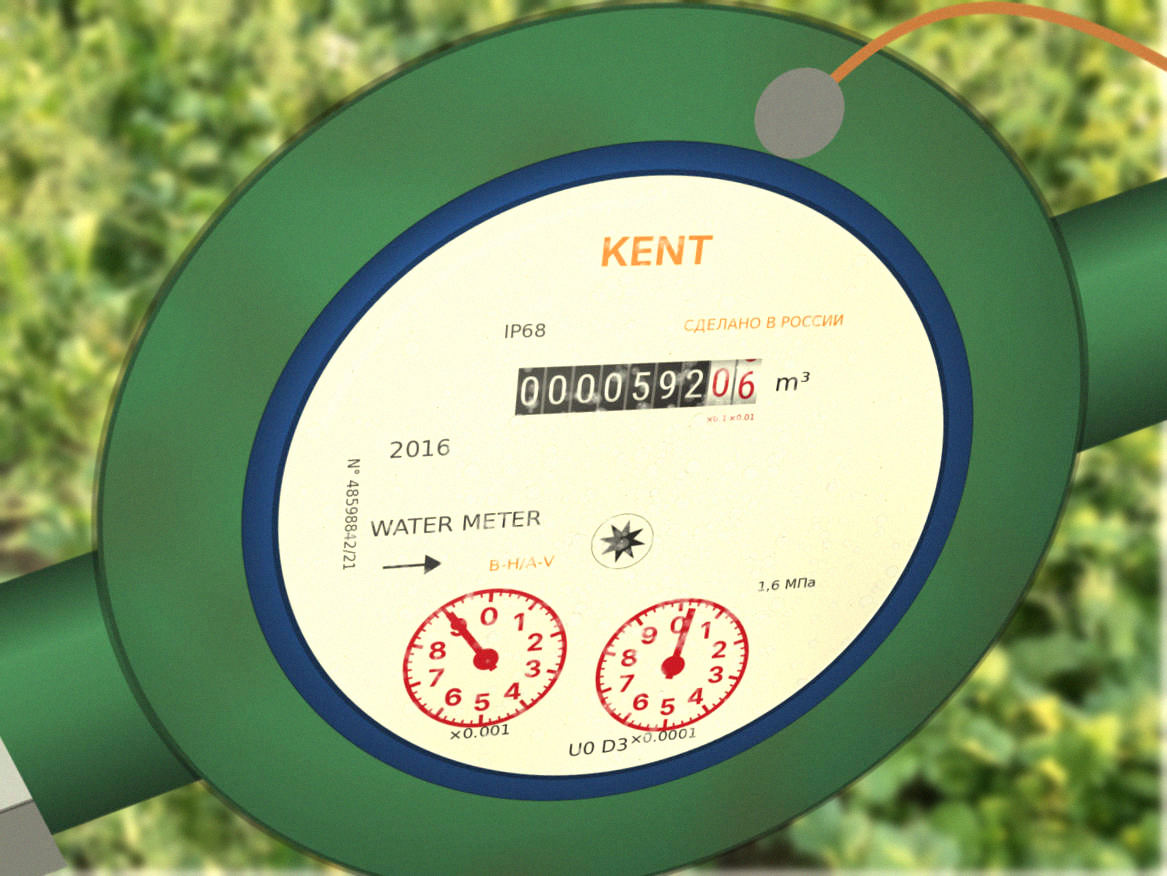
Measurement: **592.0590** m³
